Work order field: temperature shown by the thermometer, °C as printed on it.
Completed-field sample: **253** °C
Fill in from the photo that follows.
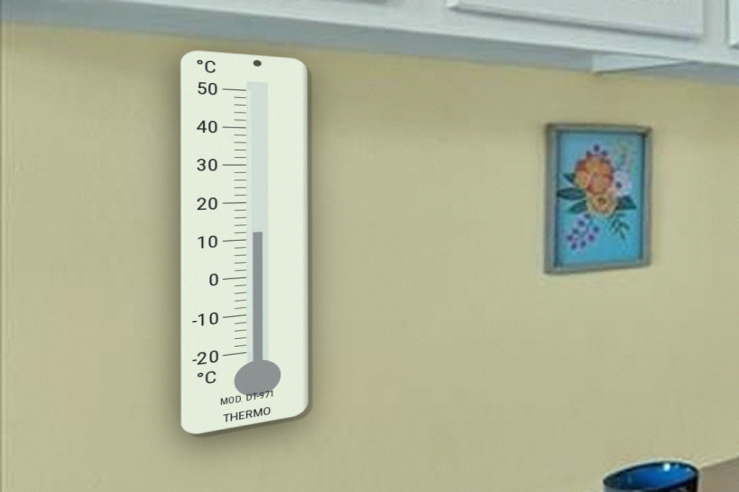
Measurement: **12** °C
